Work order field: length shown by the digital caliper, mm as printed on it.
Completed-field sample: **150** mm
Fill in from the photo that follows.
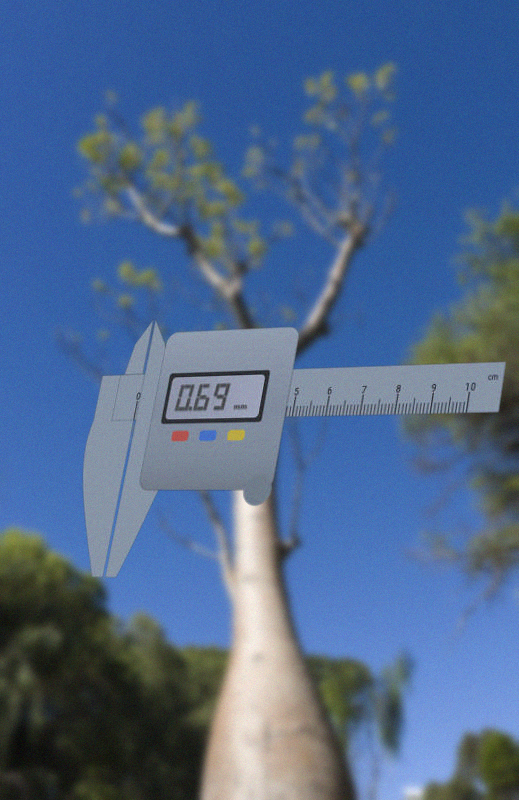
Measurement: **0.69** mm
